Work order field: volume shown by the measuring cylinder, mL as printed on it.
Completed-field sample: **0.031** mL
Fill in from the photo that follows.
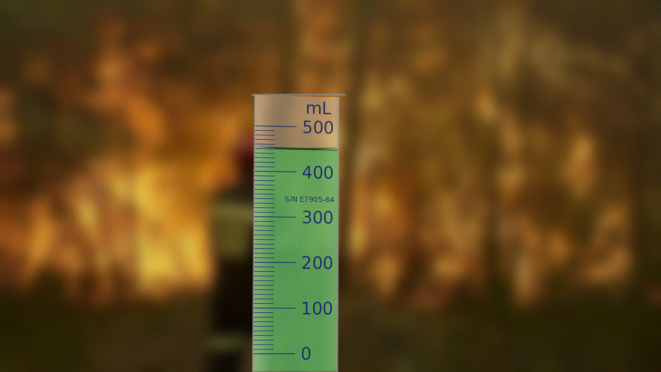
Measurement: **450** mL
